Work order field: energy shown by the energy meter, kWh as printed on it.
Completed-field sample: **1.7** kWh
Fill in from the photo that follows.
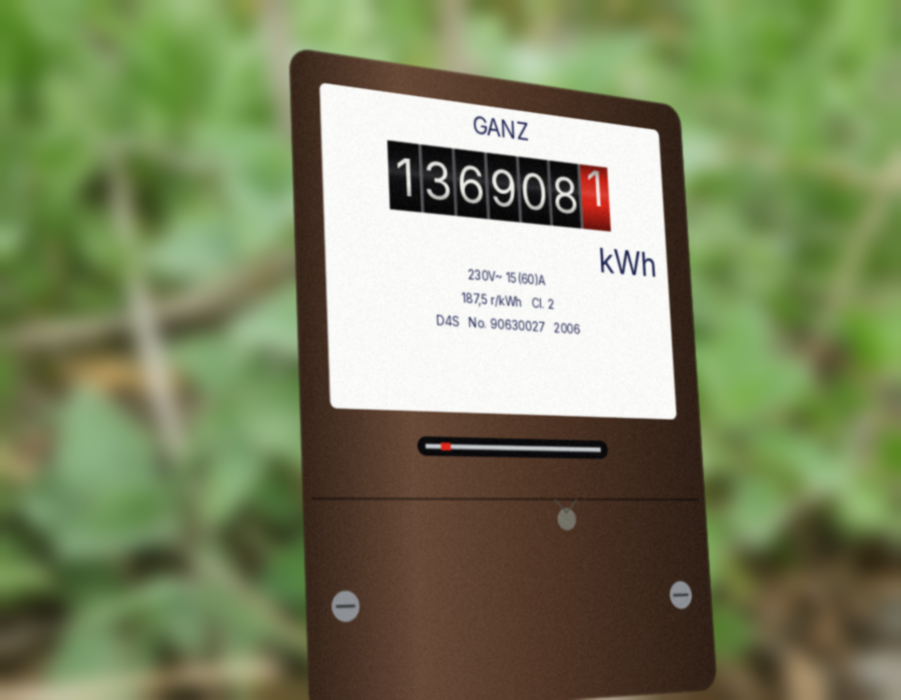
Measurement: **136908.1** kWh
